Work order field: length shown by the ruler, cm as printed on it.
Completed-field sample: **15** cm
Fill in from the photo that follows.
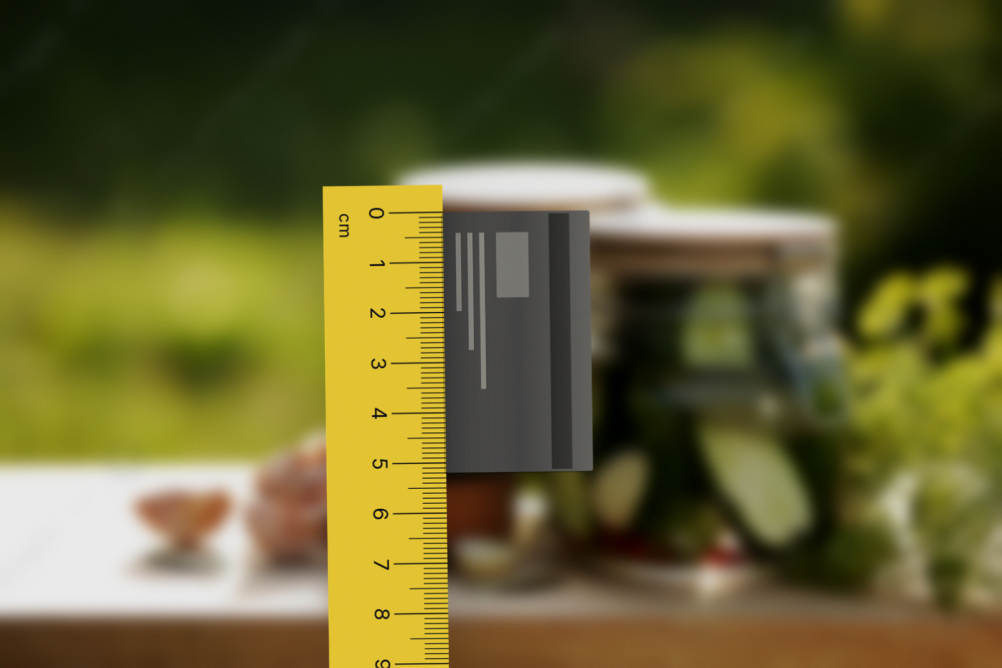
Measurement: **5.2** cm
